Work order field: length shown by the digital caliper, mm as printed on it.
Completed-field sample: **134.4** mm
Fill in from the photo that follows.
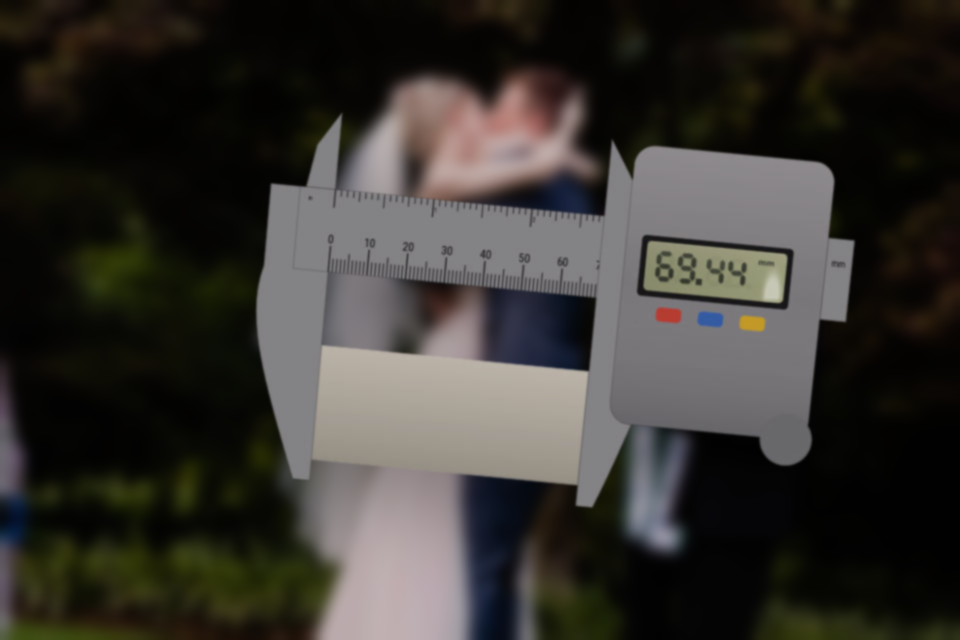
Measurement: **69.44** mm
